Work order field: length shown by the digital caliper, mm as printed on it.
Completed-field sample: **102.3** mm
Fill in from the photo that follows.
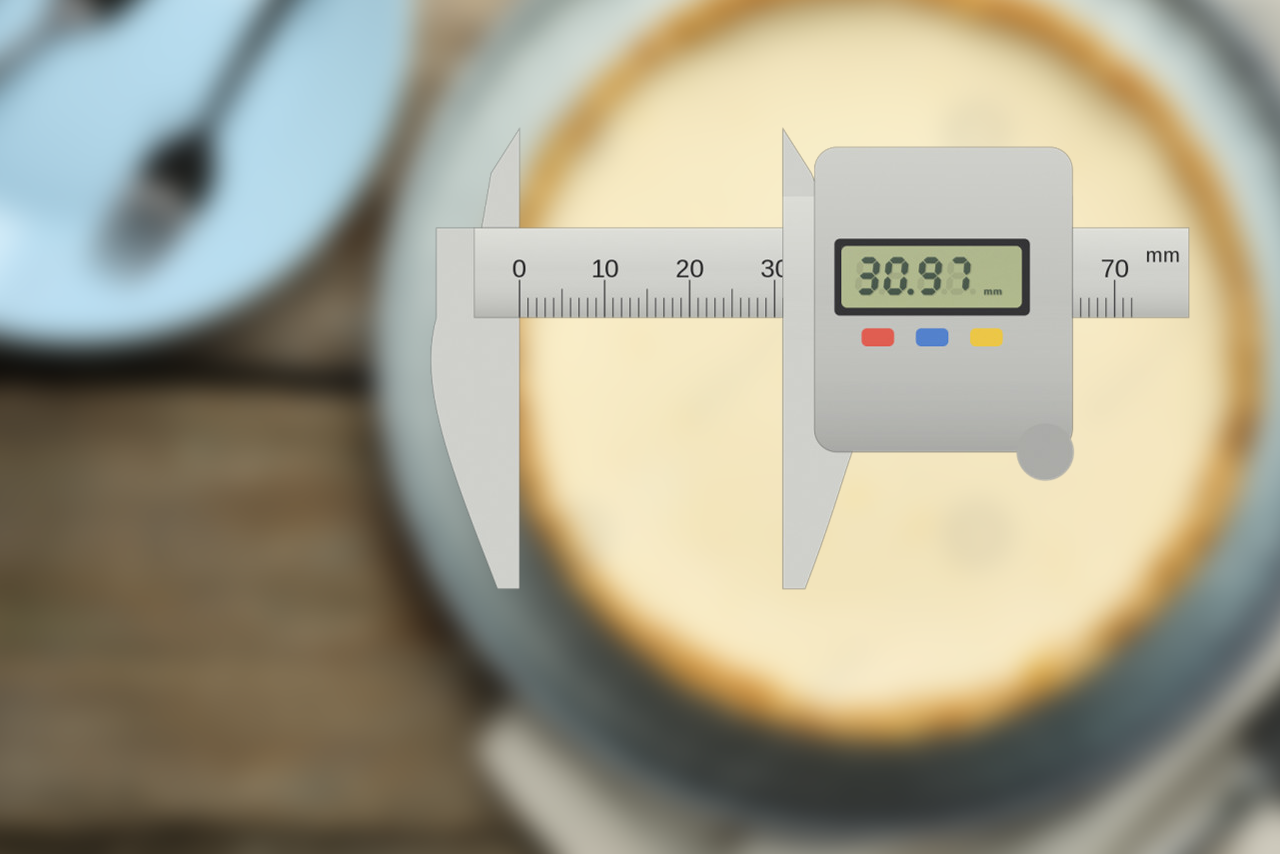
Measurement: **30.97** mm
